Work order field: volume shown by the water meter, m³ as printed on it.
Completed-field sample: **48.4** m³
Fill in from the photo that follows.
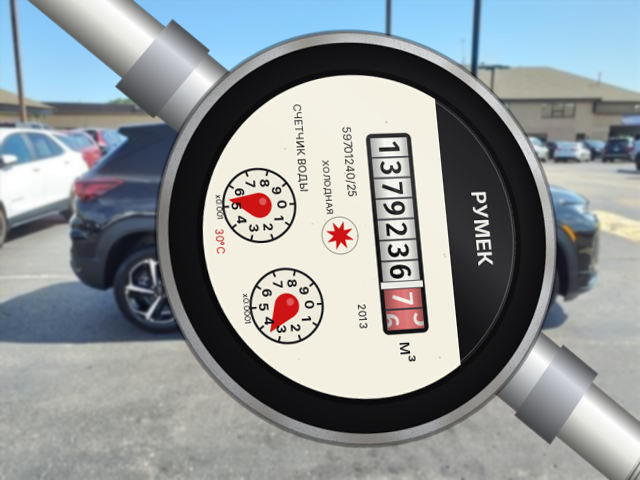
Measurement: **1379236.7553** m³
